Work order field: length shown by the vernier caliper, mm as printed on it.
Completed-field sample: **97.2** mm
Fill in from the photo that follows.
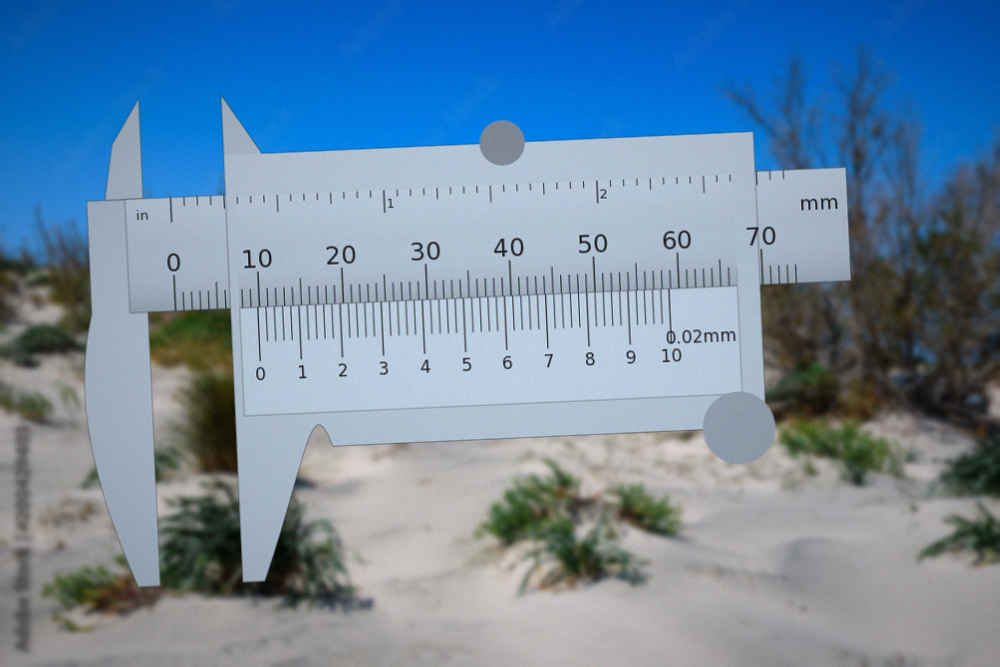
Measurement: **9.8** mm
